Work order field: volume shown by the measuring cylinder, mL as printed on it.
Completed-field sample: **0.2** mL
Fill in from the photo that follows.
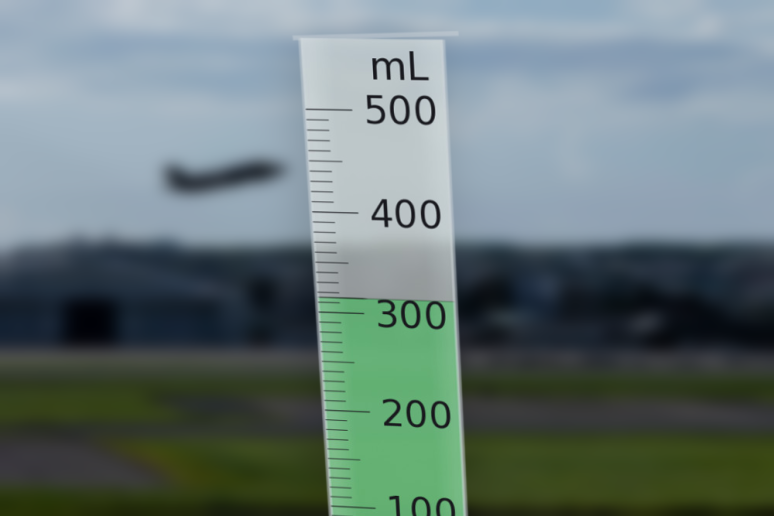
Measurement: **315** mL
